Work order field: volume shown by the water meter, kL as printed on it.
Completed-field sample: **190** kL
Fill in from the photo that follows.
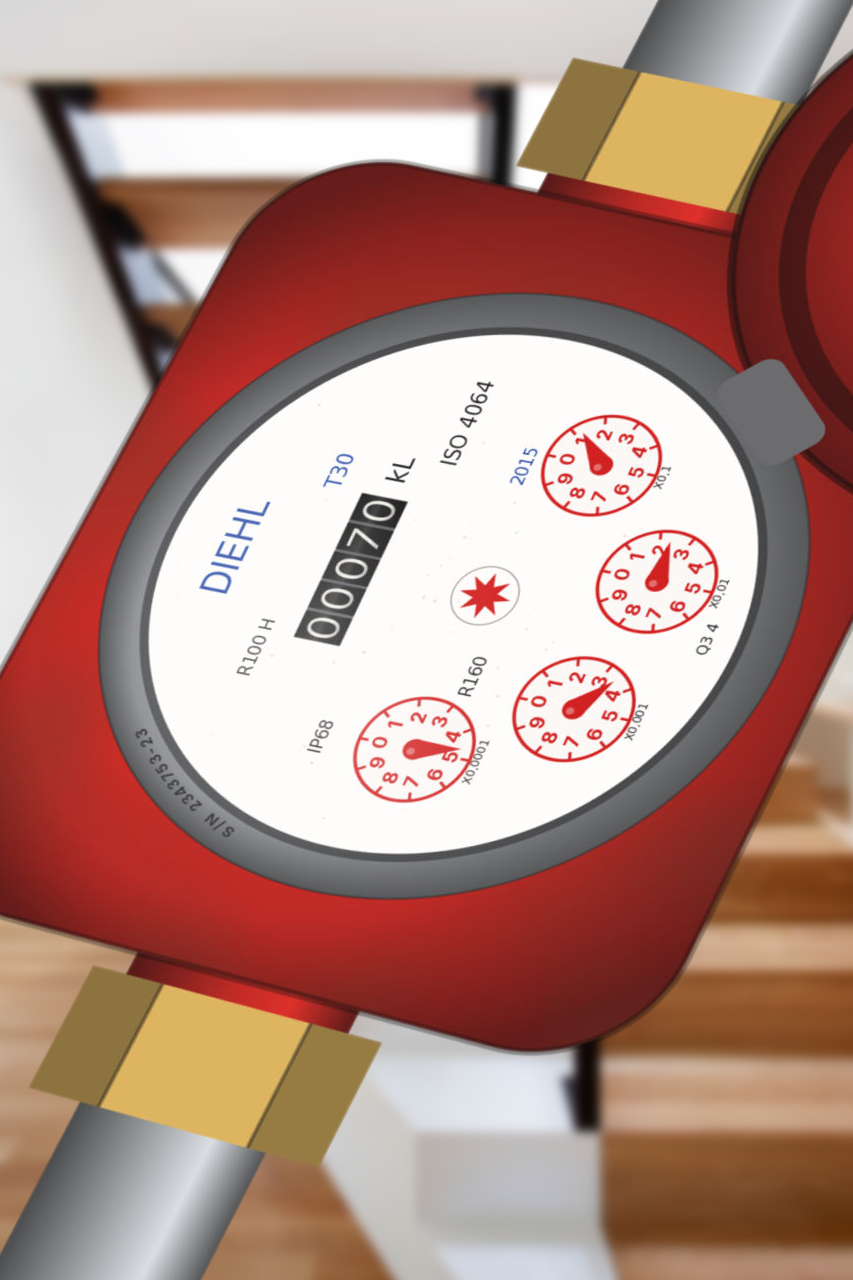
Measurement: **70.1234** kL
